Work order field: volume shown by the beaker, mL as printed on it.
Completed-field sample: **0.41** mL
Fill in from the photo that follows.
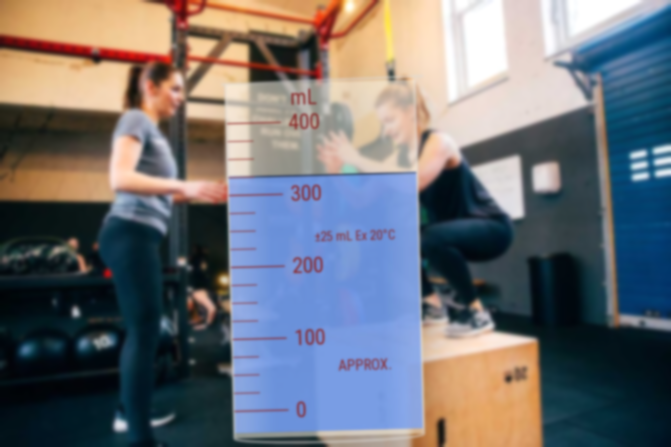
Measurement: **325** mL
